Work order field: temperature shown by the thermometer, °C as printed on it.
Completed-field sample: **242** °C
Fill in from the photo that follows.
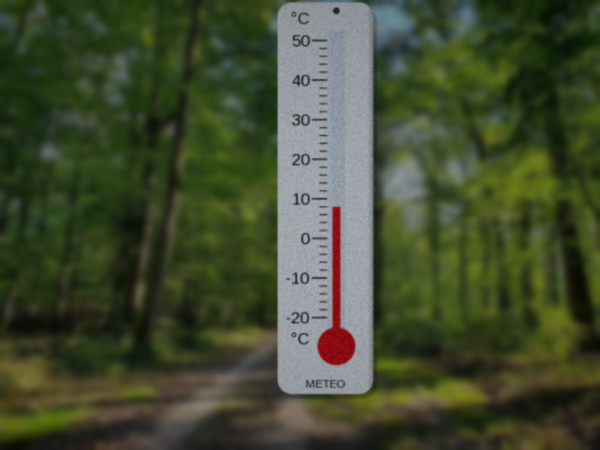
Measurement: **8** °C
